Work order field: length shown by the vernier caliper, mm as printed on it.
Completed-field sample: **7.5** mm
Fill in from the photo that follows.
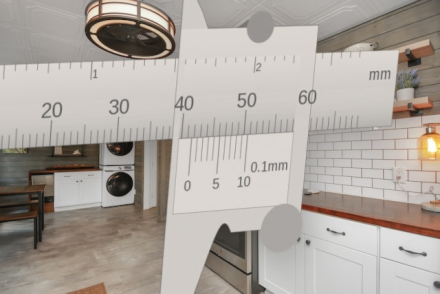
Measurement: **41.6** mm
